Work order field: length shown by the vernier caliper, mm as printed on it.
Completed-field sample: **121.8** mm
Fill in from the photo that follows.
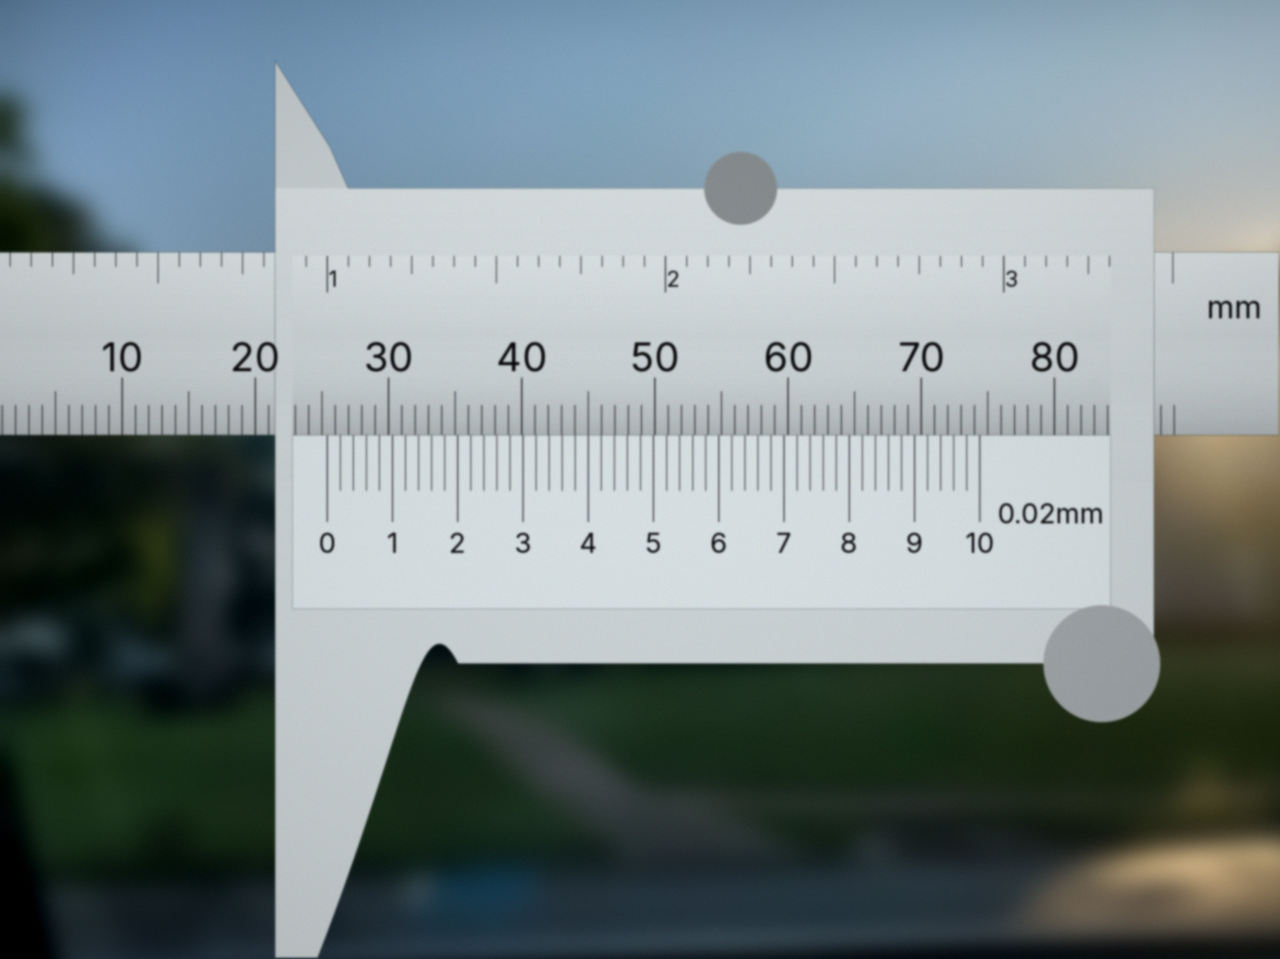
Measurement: **25.4** mm
